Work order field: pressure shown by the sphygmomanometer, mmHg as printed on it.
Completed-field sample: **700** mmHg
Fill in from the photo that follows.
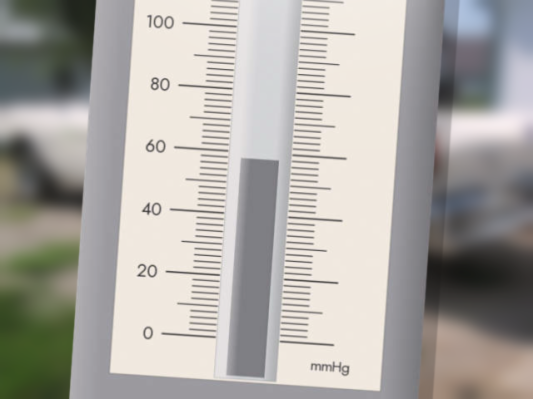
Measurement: **58** mmHg
